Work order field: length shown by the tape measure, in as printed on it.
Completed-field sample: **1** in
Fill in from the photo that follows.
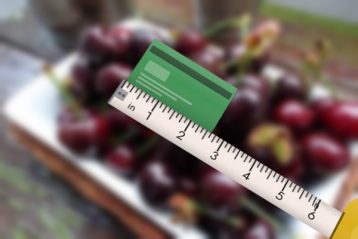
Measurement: **2.625** in
